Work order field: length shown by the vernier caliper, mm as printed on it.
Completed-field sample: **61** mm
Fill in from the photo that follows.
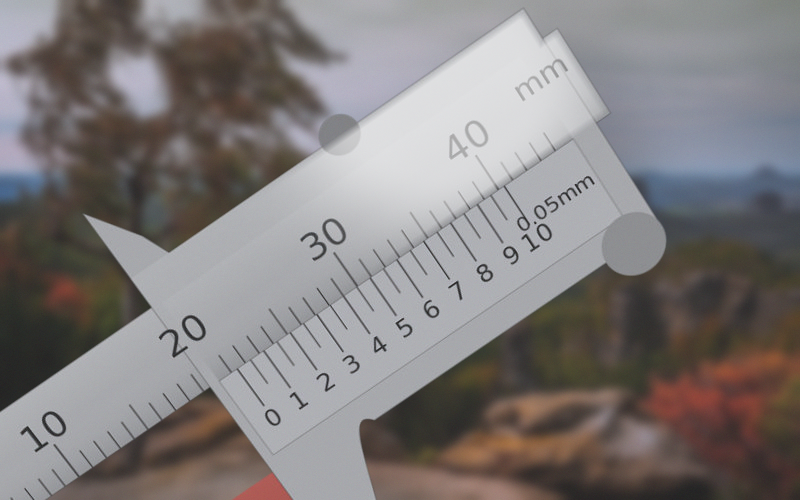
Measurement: **21.4** mm
